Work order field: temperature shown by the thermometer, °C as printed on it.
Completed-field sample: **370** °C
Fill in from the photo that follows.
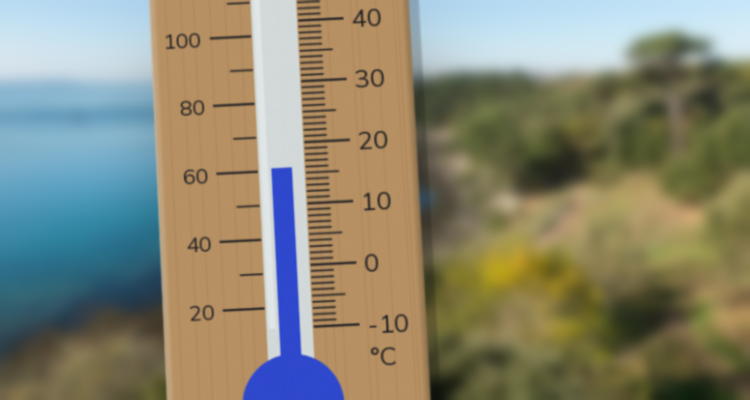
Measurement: **16** °C
